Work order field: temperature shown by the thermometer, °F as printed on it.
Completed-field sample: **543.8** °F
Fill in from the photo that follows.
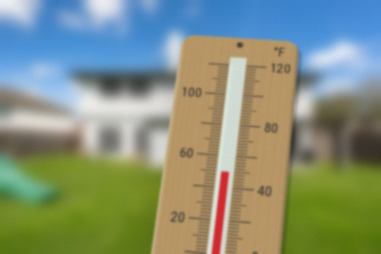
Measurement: **50** °F
